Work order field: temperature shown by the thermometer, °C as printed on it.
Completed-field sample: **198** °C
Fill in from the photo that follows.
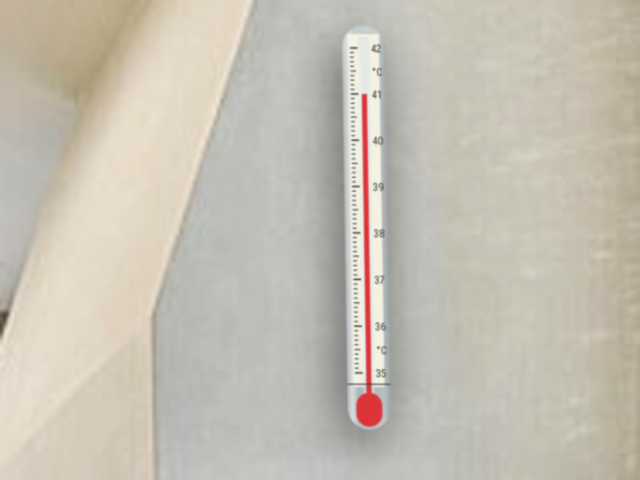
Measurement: **41** °C
